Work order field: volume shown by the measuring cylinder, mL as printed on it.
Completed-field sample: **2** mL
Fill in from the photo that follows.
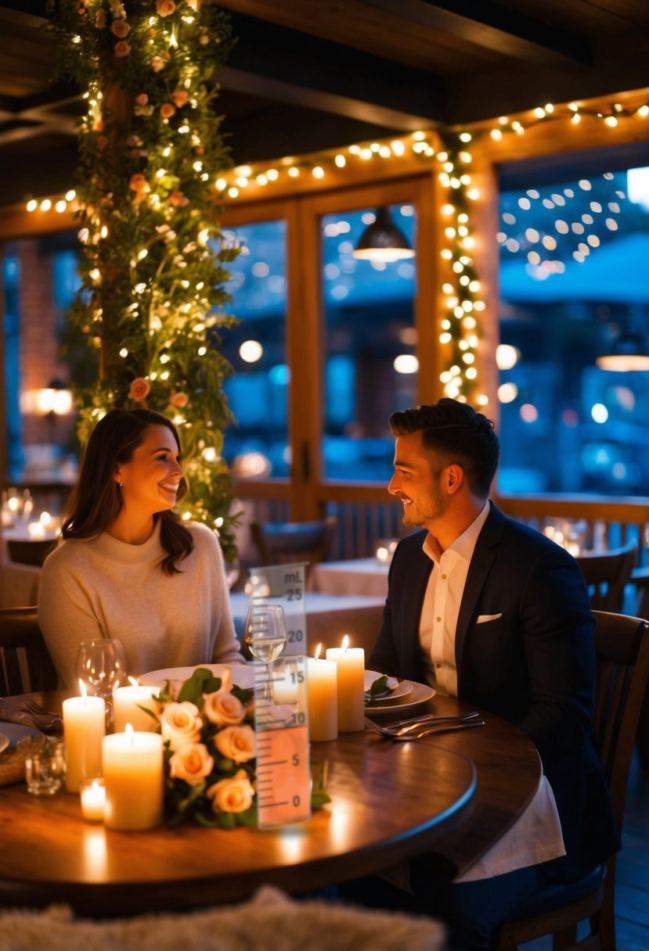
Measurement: **9** mL
